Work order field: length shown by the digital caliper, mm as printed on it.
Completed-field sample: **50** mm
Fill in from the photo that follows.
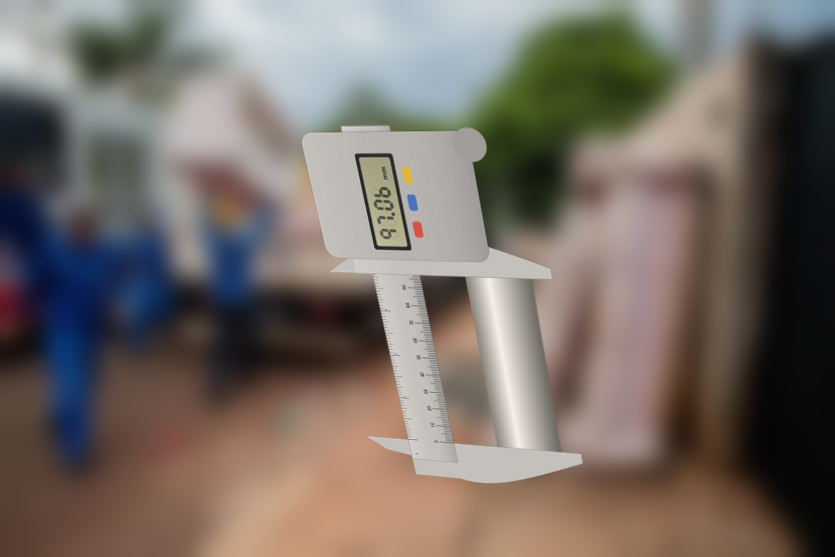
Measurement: **97.06** mm
